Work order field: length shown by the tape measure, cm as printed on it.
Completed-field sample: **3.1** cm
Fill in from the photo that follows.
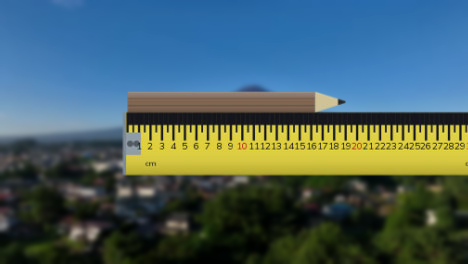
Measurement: **19** cm
